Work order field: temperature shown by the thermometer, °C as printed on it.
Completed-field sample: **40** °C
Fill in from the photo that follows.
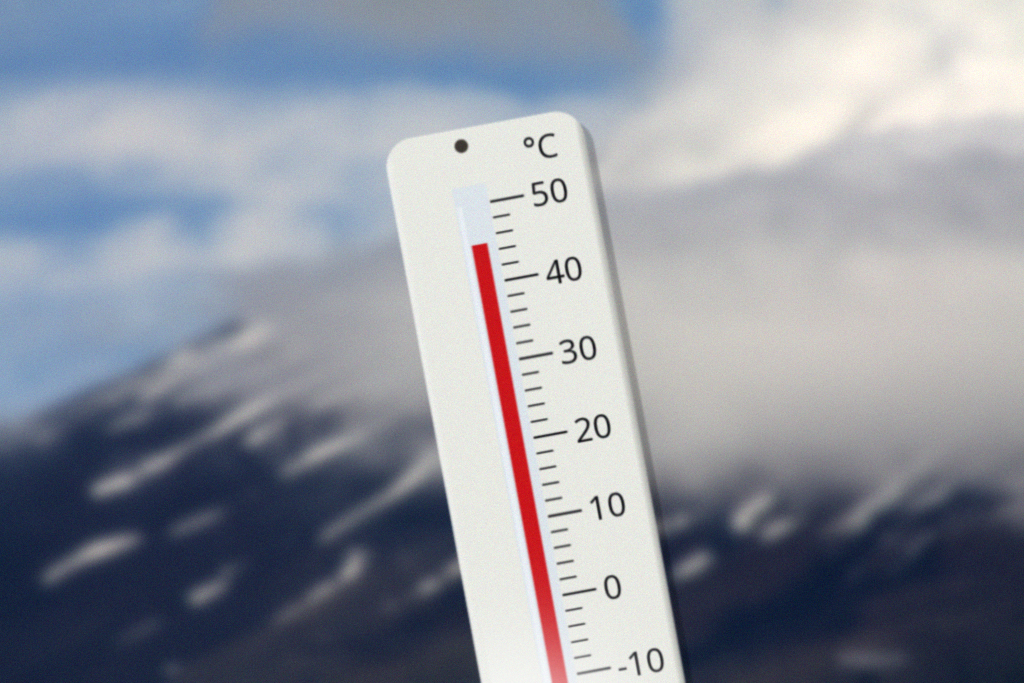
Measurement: **45** °C
